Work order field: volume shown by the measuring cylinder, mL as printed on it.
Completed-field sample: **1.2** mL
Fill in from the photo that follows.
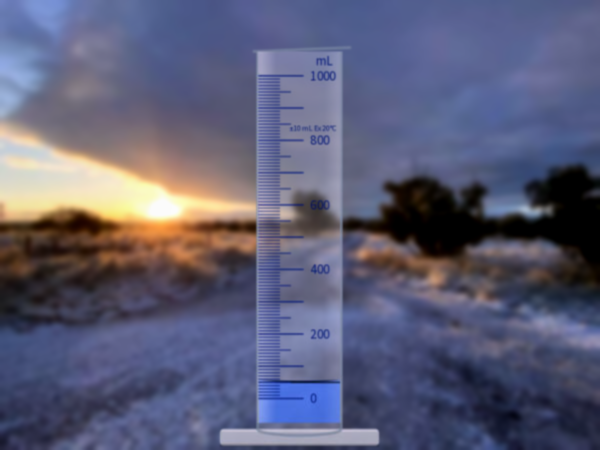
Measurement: **50** mL
